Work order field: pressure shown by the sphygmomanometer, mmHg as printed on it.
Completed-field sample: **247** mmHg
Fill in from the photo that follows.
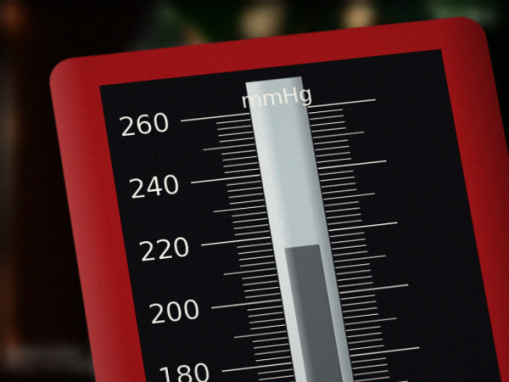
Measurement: **216** mmHg
